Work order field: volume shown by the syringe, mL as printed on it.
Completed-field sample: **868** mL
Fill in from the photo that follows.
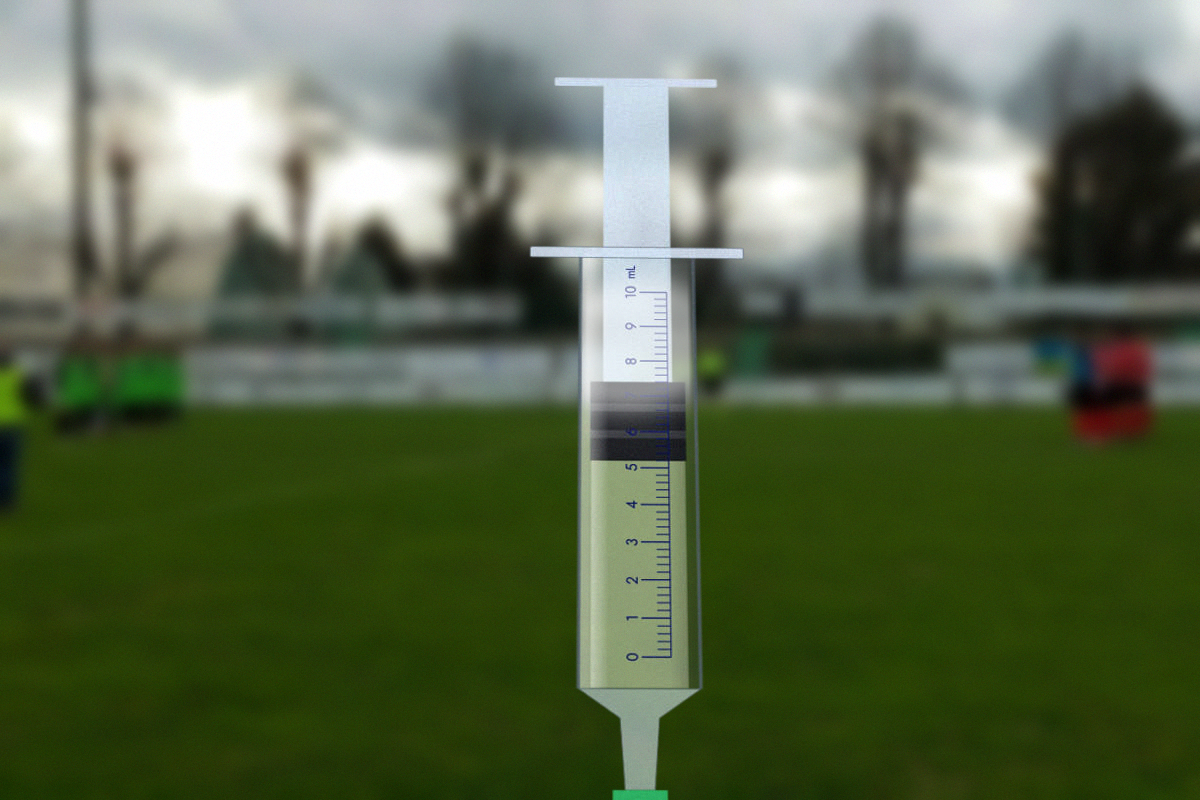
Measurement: **5.2** mL
